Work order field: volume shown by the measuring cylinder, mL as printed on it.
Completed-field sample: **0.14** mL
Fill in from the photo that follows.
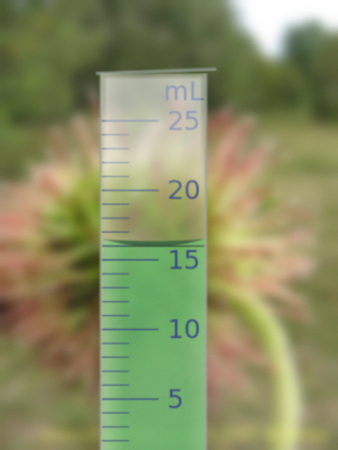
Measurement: **16** mL
